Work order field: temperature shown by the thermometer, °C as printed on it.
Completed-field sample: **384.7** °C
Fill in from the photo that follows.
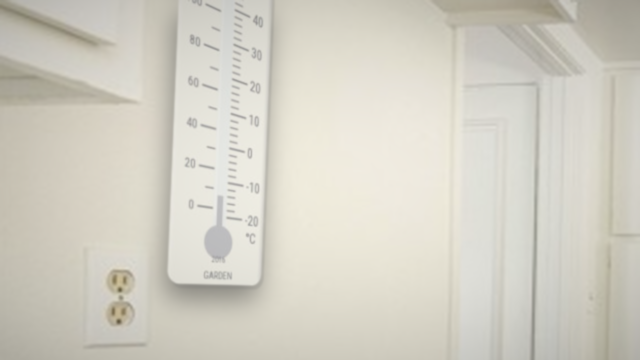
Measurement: **-14** °C
